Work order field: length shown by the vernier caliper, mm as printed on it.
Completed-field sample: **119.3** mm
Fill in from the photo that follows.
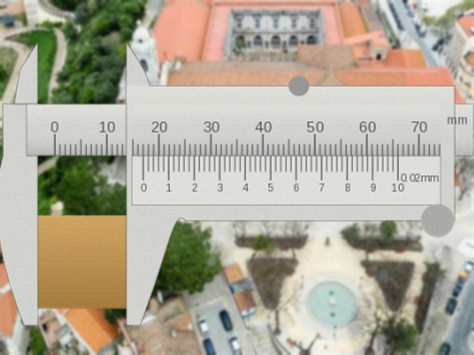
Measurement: **17.0** mm
